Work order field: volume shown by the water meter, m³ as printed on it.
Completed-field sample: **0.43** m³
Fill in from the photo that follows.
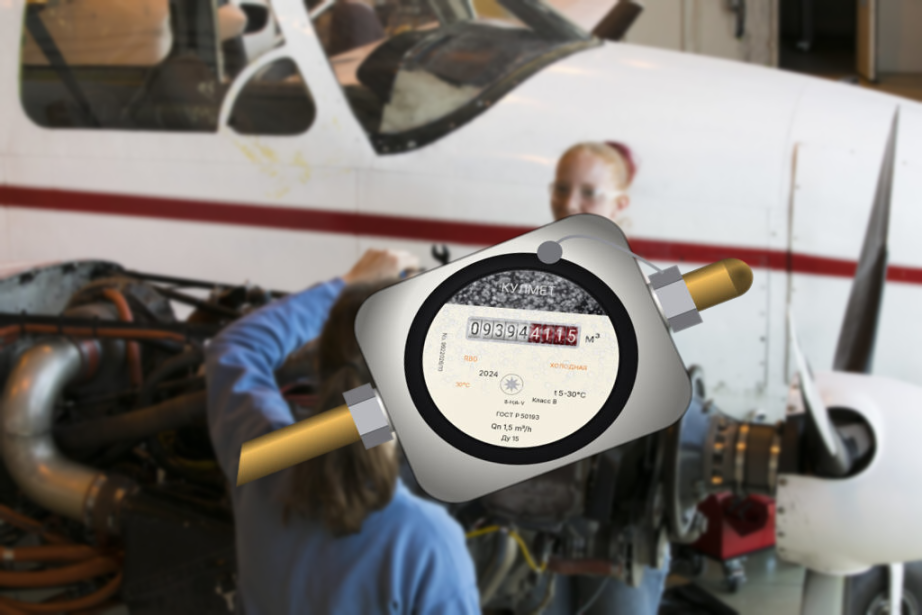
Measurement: **9394.4115** m³
